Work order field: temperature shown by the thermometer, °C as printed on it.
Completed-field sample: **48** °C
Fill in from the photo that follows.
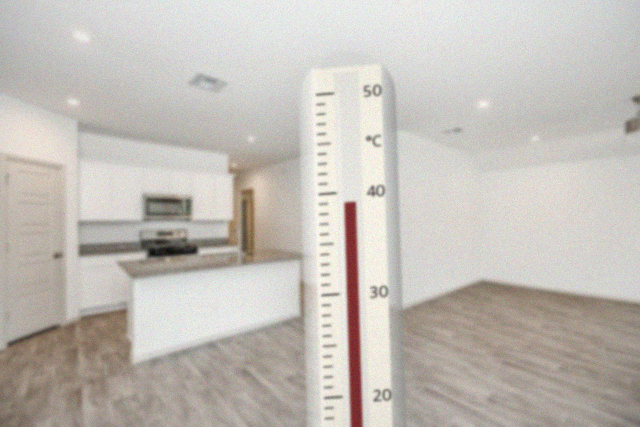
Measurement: **39** °C
